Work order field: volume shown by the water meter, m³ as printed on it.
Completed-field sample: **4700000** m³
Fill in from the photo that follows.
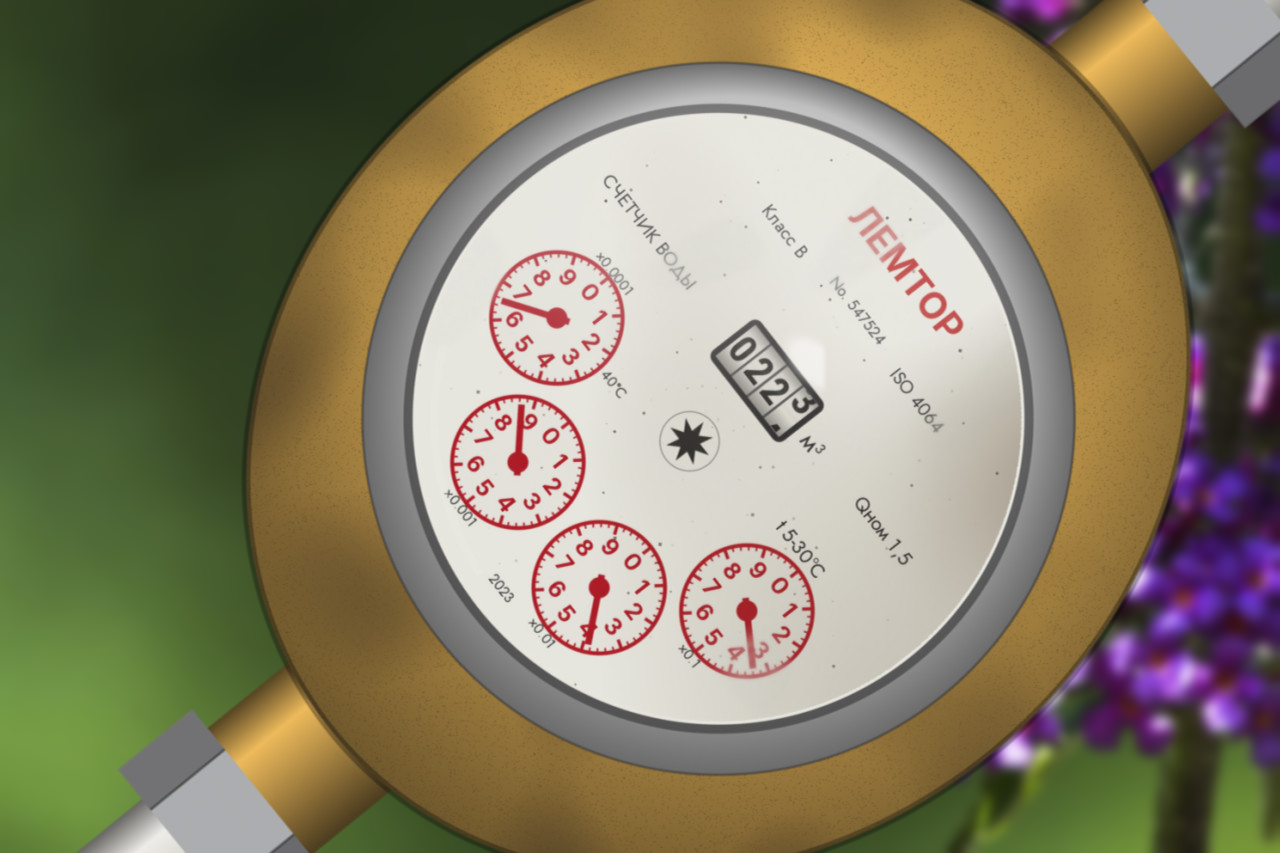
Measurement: **223.3386** m³
